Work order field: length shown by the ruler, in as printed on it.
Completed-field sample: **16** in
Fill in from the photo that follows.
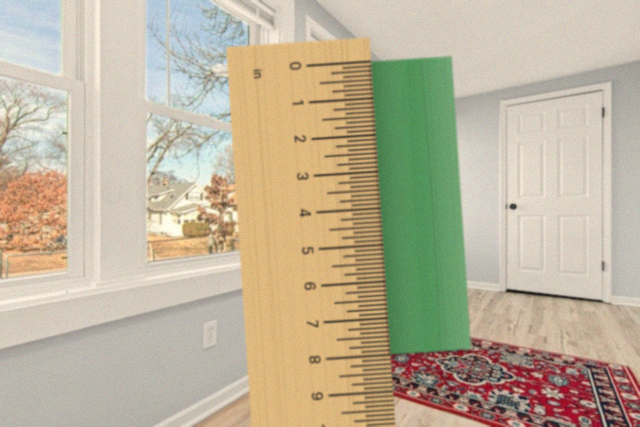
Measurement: **8** in
